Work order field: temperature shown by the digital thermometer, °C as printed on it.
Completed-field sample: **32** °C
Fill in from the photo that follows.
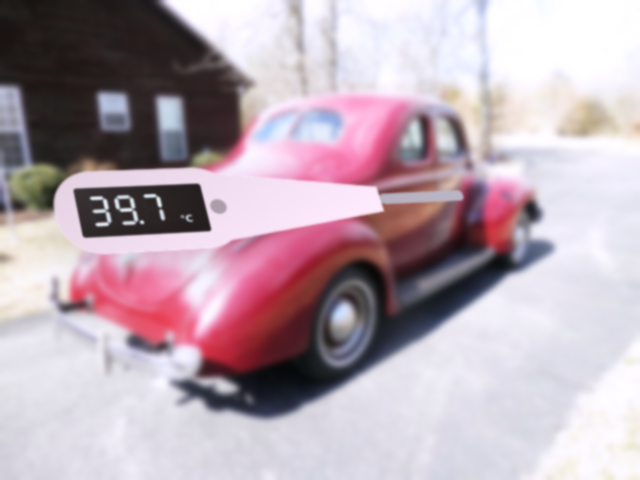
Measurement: **39.7** °C
